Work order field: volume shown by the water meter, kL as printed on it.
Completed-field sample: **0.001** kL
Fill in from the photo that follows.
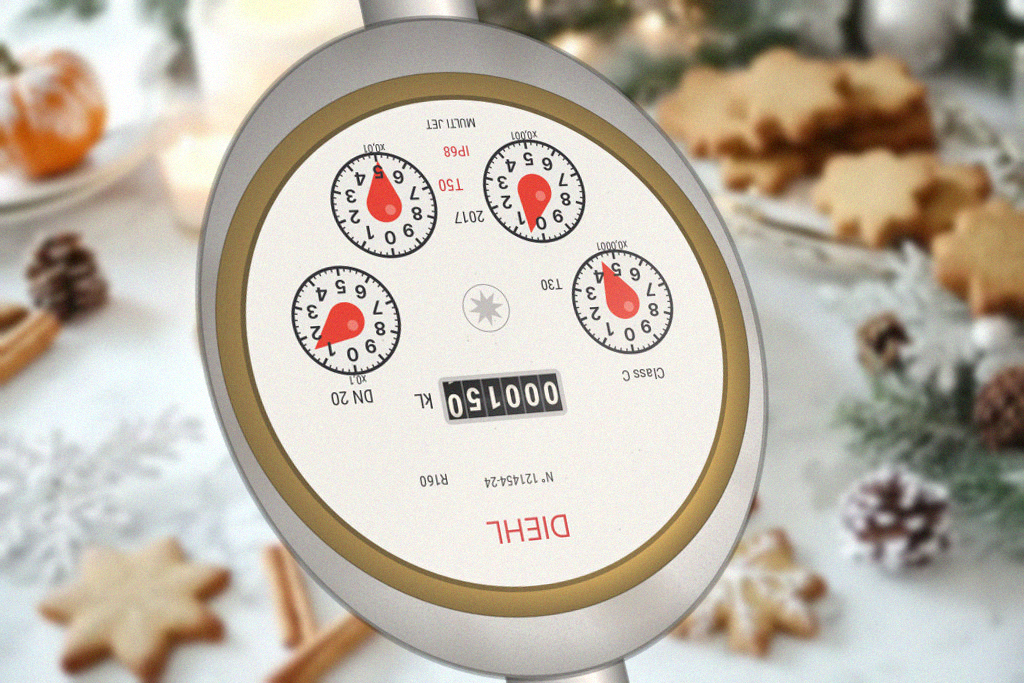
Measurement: **150.1504** kL
